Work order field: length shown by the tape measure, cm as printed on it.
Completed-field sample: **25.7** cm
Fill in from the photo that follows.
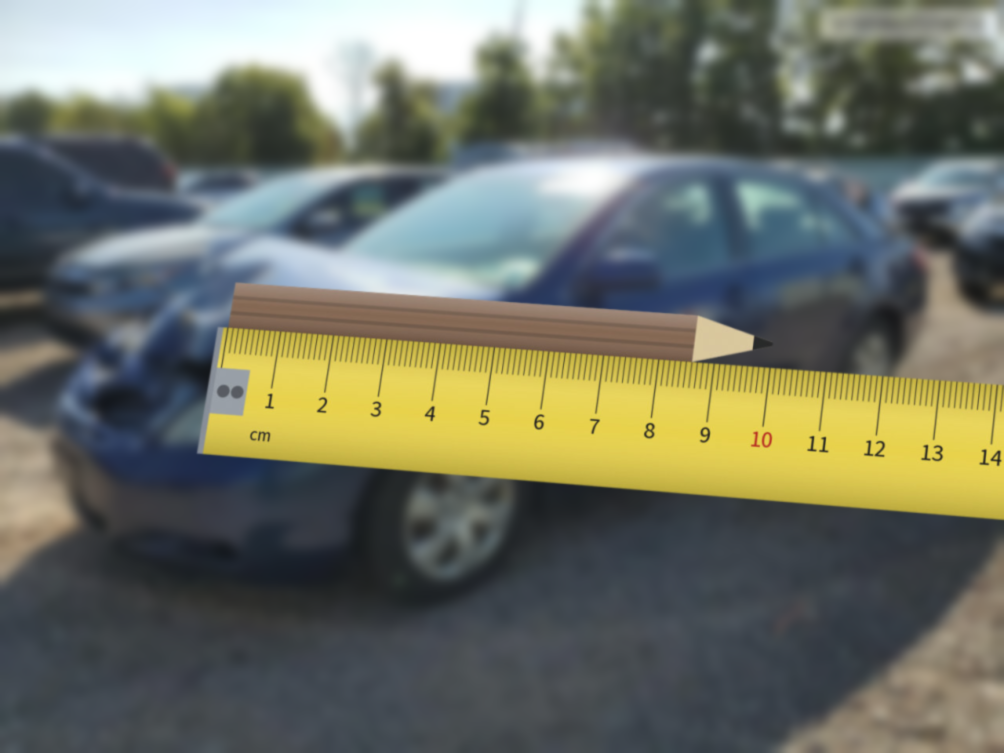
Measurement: **10** cm
